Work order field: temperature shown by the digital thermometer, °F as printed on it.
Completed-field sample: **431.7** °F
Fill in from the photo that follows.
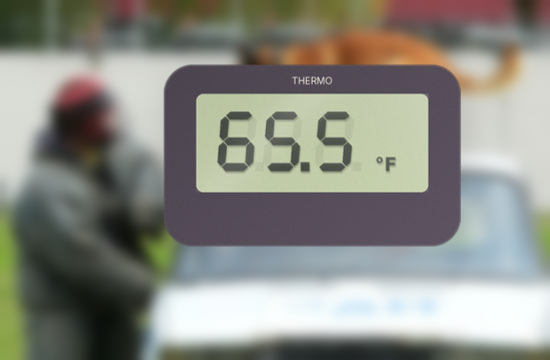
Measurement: **65.5** °F
